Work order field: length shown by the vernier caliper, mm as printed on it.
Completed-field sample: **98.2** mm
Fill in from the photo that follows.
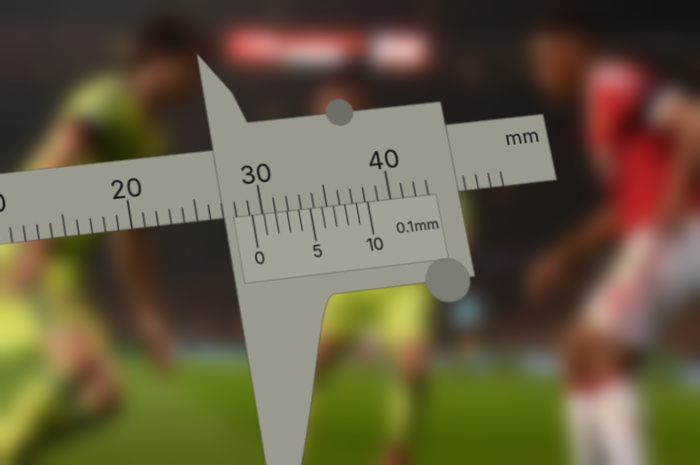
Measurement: **29.2** mm
